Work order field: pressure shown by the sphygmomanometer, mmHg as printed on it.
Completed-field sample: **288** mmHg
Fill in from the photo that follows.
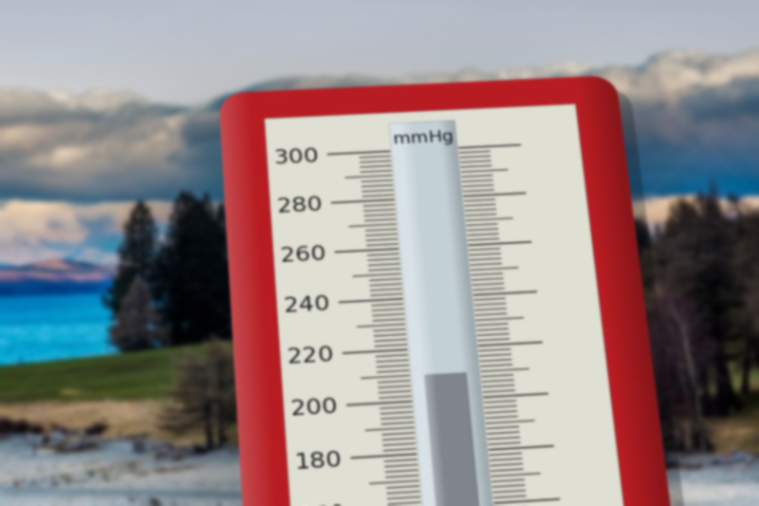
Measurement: **210** mmHg
